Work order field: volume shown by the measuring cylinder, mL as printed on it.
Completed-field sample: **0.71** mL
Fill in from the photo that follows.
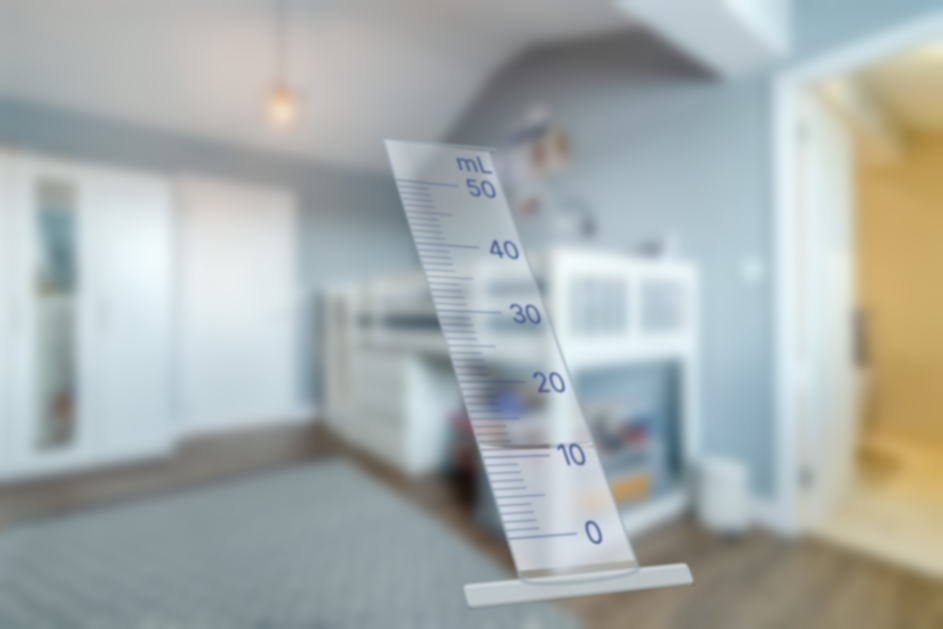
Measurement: **11** mL
